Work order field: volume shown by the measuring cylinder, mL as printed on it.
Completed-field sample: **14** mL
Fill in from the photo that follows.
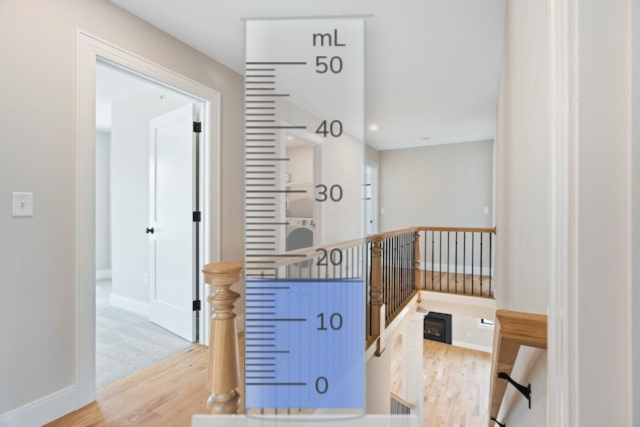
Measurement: **16** mL
